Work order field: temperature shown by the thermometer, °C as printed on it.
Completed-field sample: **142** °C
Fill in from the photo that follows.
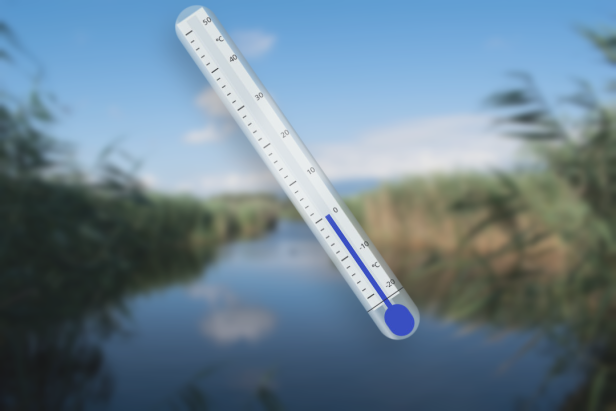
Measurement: **0** °C
